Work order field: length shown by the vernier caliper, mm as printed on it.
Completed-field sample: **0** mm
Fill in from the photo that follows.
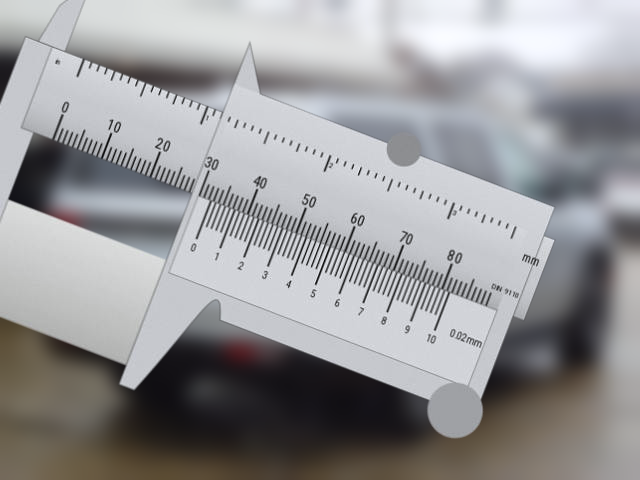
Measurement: **32.5** mm
